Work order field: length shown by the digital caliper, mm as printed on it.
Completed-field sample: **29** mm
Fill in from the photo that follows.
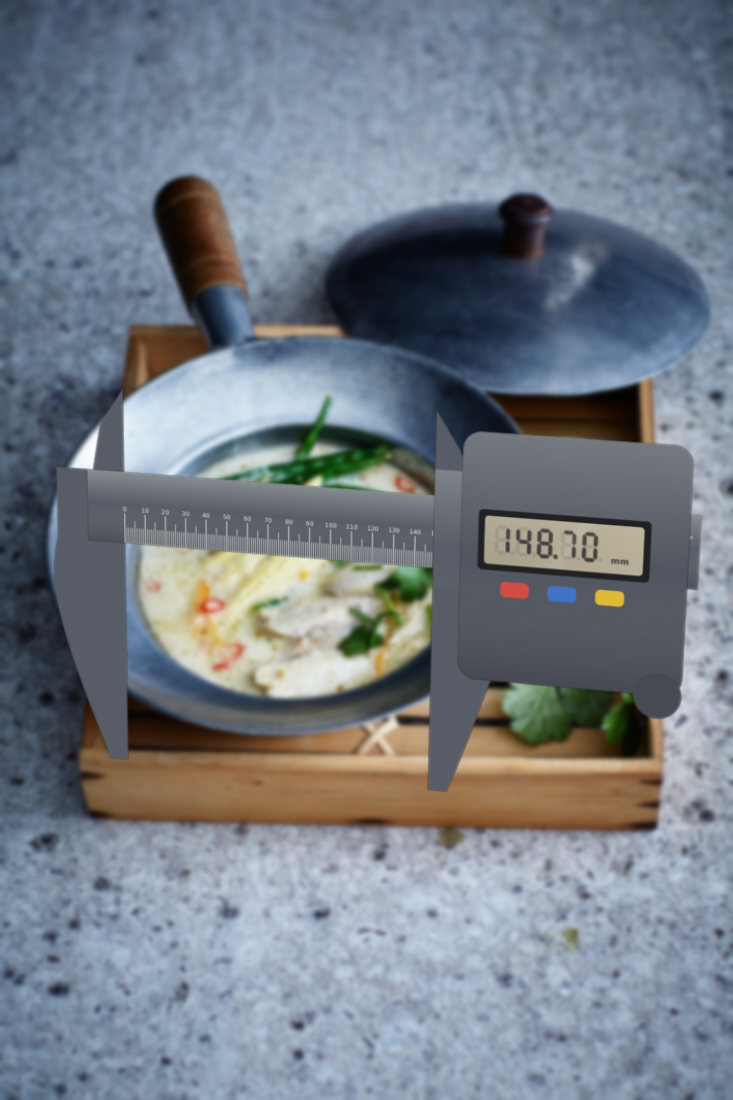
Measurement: **148.70** mm
